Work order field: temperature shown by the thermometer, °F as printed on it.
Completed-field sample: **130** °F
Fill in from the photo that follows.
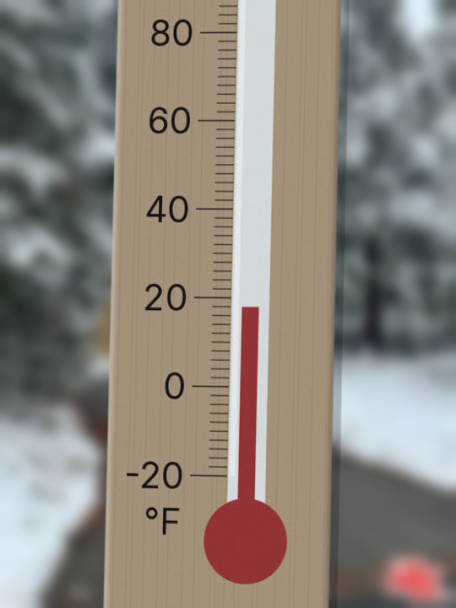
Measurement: **18** °F
